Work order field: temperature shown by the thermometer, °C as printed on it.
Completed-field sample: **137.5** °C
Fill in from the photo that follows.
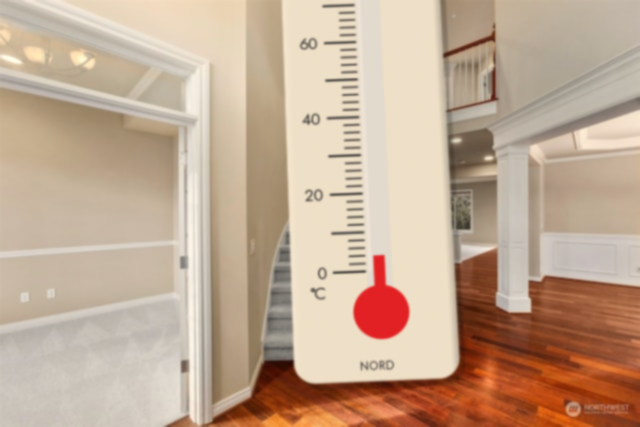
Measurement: **4** °C
